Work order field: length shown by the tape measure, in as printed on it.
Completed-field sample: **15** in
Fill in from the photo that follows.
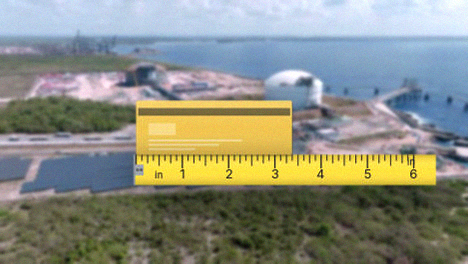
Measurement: **3.375** in
